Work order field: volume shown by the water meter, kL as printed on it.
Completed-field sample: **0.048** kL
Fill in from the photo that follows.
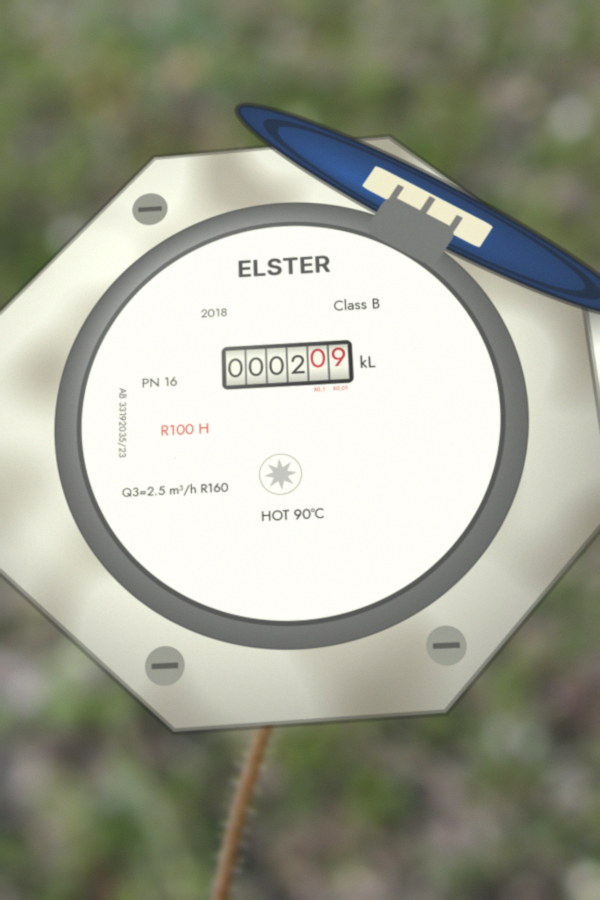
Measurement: **2.09** kL
